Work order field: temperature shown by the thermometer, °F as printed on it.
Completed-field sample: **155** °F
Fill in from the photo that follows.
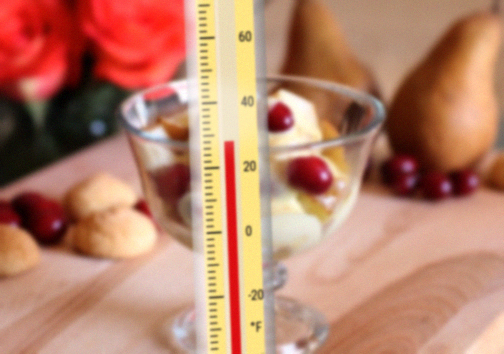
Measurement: **28** °F
